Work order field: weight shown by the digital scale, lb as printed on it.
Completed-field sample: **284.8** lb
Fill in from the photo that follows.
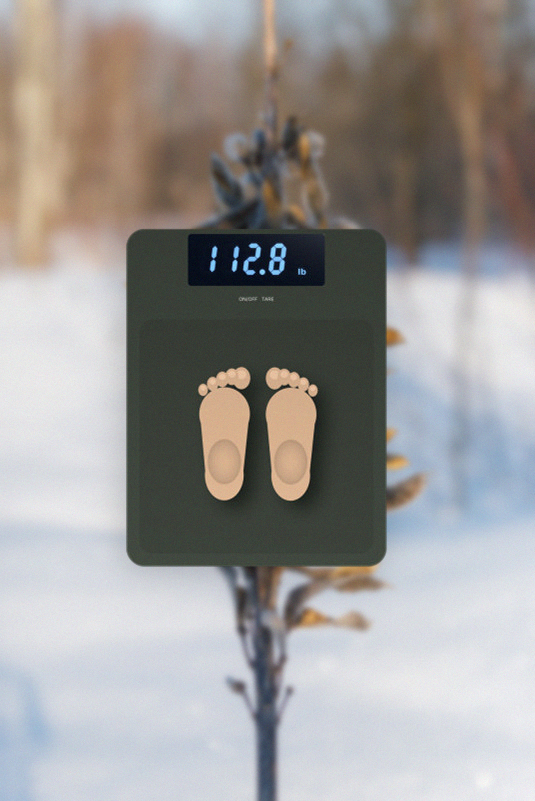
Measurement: **112.8** lb
